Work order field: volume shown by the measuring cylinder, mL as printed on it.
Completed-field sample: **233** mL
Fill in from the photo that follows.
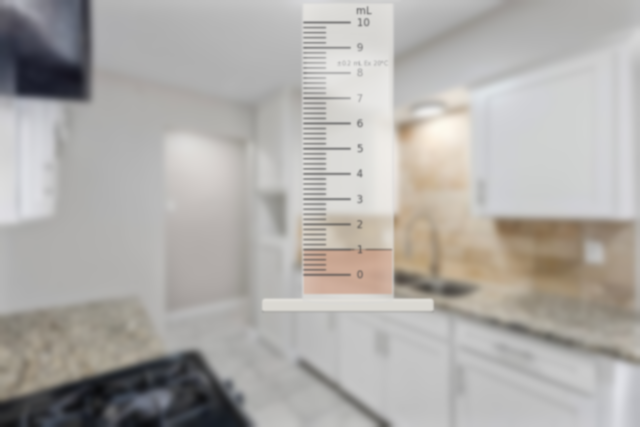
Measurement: **1** mL
